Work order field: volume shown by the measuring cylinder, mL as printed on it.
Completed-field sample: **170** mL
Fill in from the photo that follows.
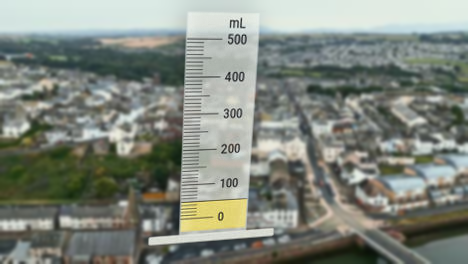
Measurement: **50** mL
